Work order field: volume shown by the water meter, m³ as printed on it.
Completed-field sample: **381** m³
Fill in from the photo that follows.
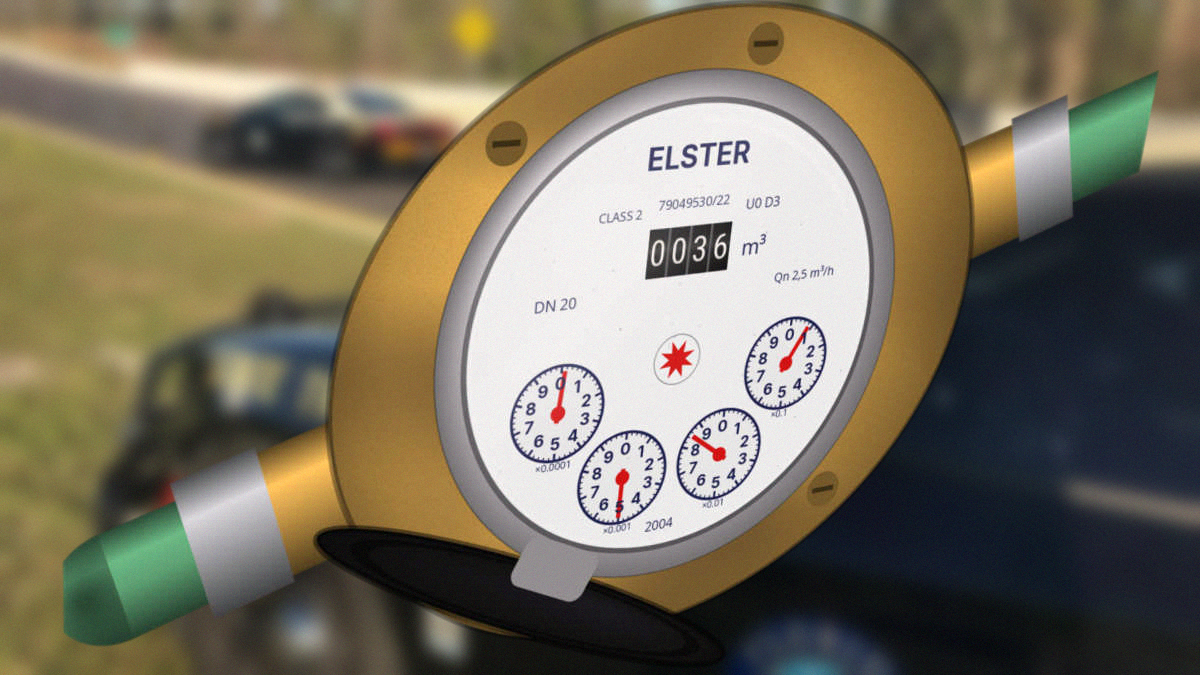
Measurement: **36.0850** m³
